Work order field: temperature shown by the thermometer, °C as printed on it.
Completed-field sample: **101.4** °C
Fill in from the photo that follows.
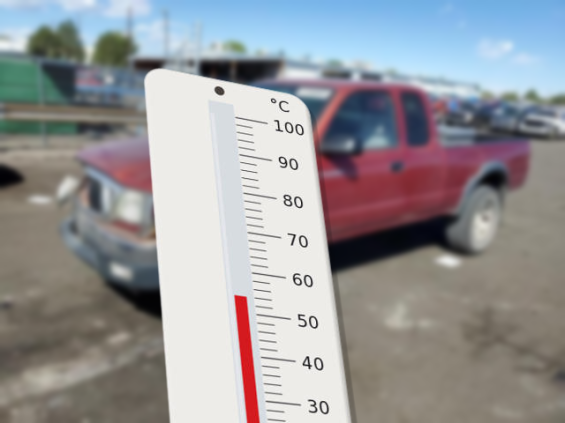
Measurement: **54** °C
